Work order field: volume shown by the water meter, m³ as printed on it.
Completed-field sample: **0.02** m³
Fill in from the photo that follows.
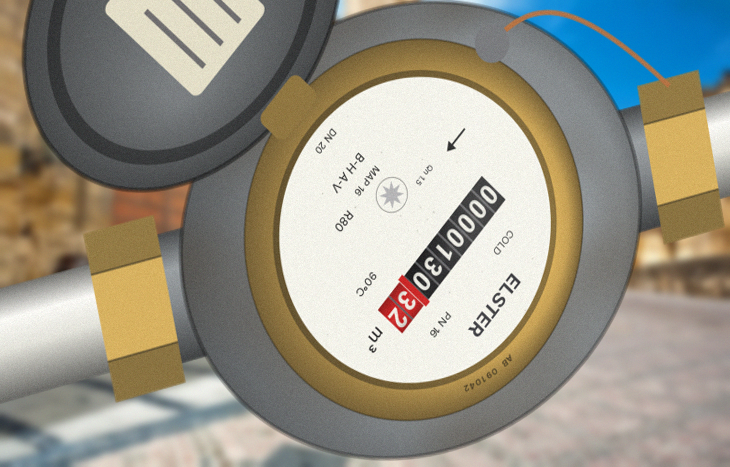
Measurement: **130.32** m³
